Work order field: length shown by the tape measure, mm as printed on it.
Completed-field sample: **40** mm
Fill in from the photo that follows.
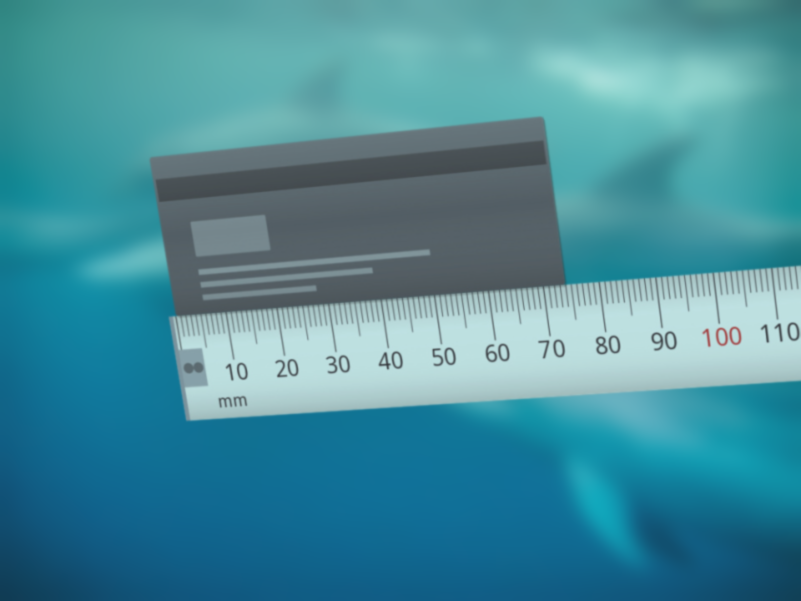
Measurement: **74** mm
